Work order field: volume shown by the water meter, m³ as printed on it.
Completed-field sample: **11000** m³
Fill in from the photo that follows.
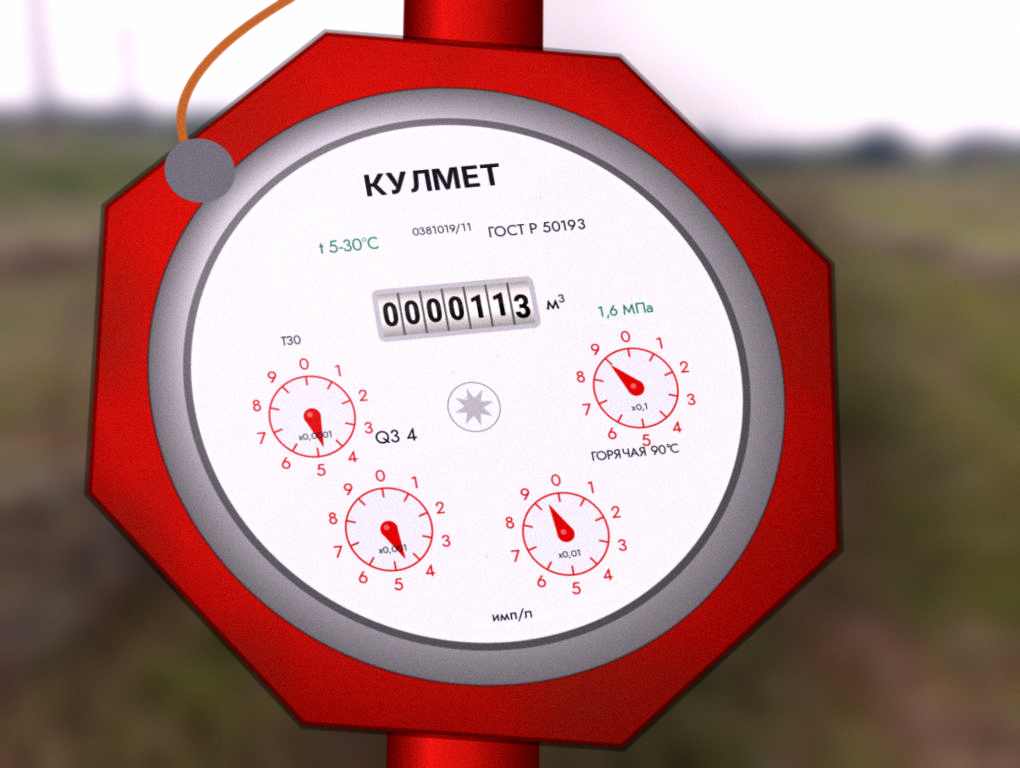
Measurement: **112.8944** m³
